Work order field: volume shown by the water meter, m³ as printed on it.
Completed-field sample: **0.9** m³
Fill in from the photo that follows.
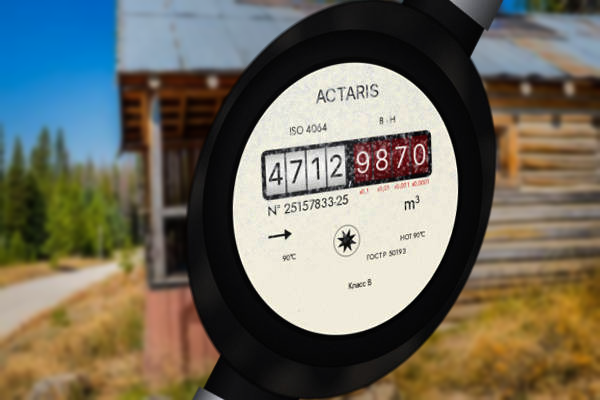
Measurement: **4712.9870** m³
